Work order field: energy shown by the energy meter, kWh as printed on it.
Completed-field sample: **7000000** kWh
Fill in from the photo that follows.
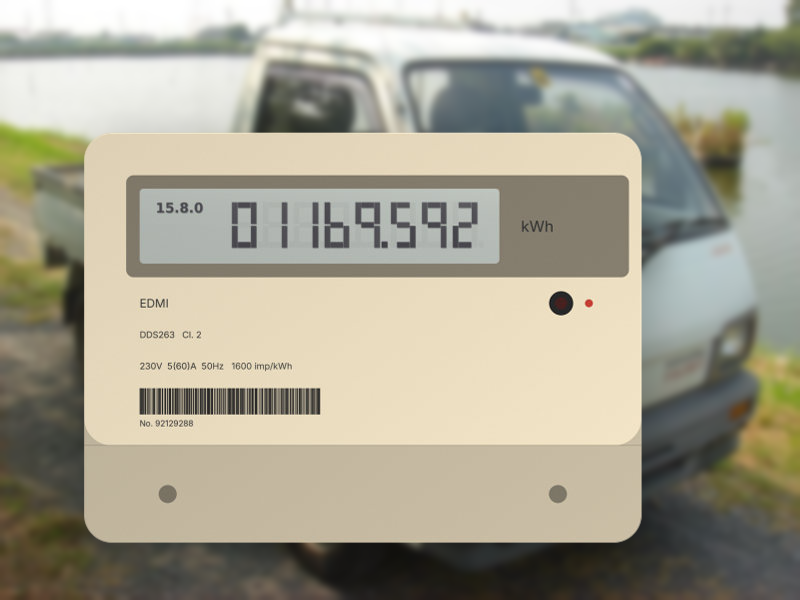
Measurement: **1169.592** kWh
